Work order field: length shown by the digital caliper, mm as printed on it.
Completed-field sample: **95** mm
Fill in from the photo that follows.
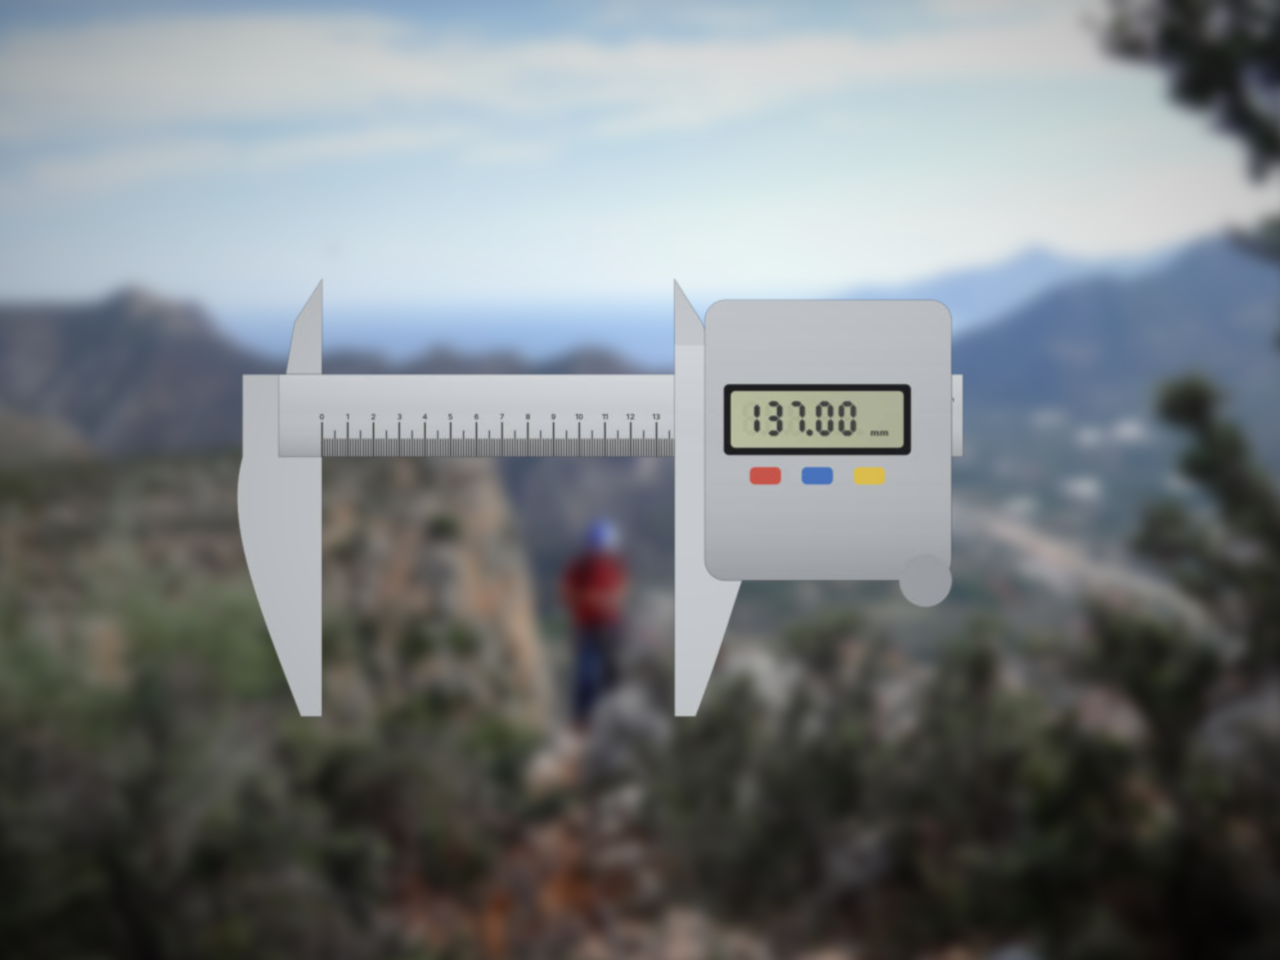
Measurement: **137.00** mm
